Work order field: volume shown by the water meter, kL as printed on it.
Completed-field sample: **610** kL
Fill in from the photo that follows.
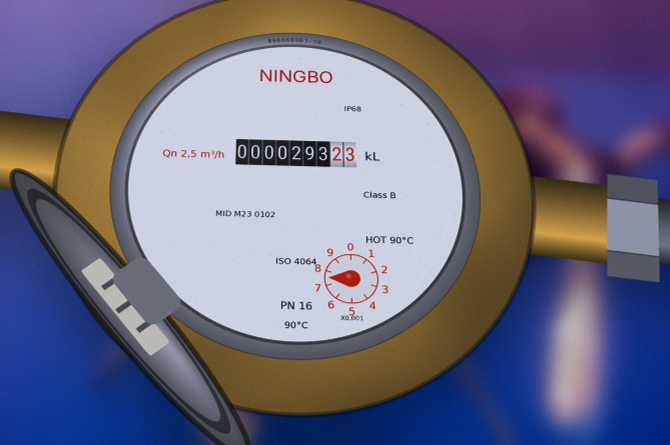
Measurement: **293.237** kL
